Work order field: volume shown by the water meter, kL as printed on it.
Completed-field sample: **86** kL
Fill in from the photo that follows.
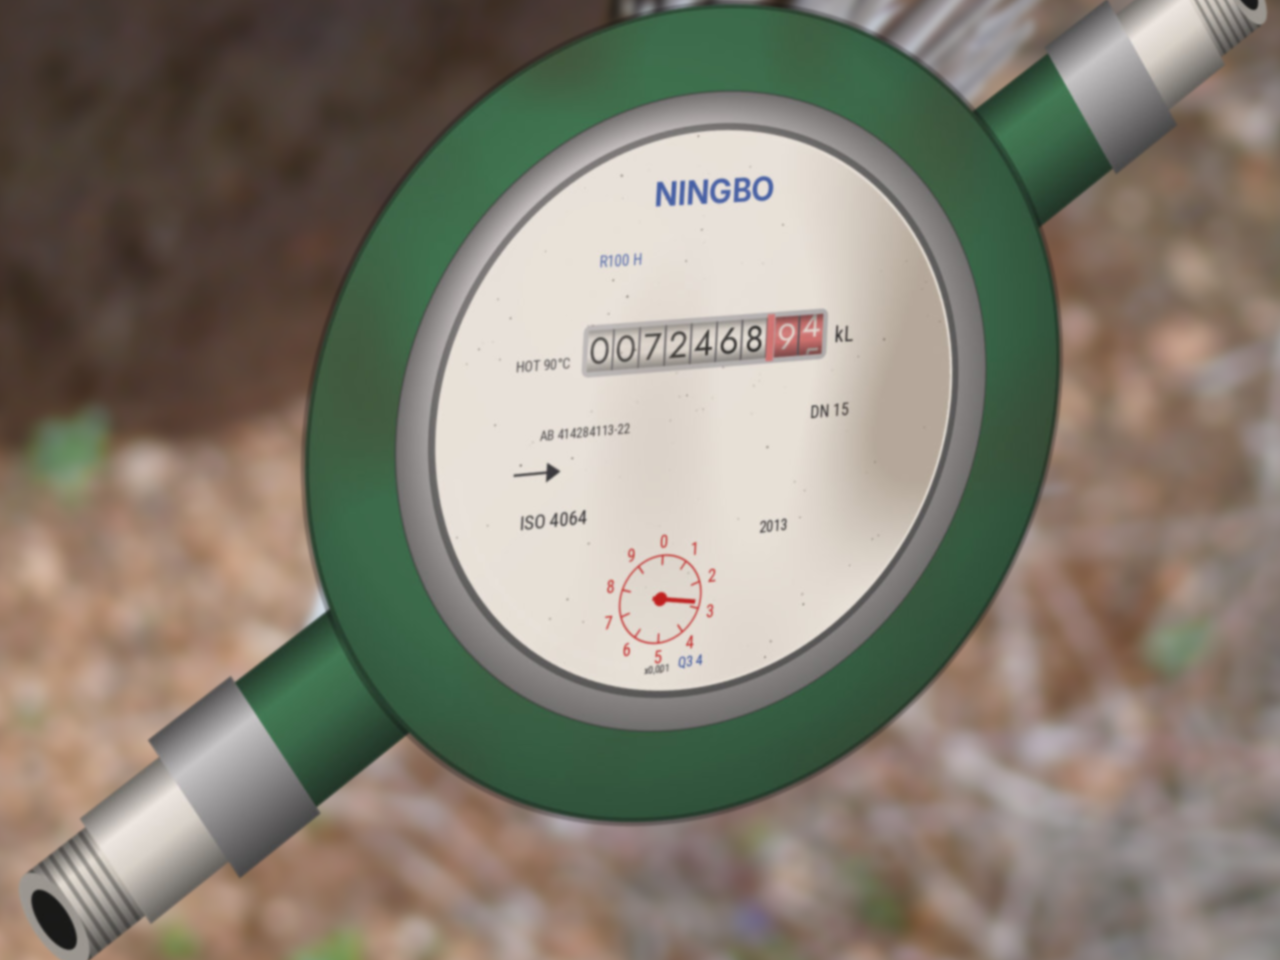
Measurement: **72468.942** kL
